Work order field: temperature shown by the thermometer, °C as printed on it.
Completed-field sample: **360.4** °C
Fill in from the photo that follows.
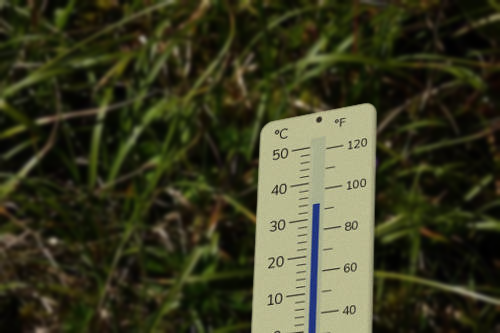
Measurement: **34** °C
